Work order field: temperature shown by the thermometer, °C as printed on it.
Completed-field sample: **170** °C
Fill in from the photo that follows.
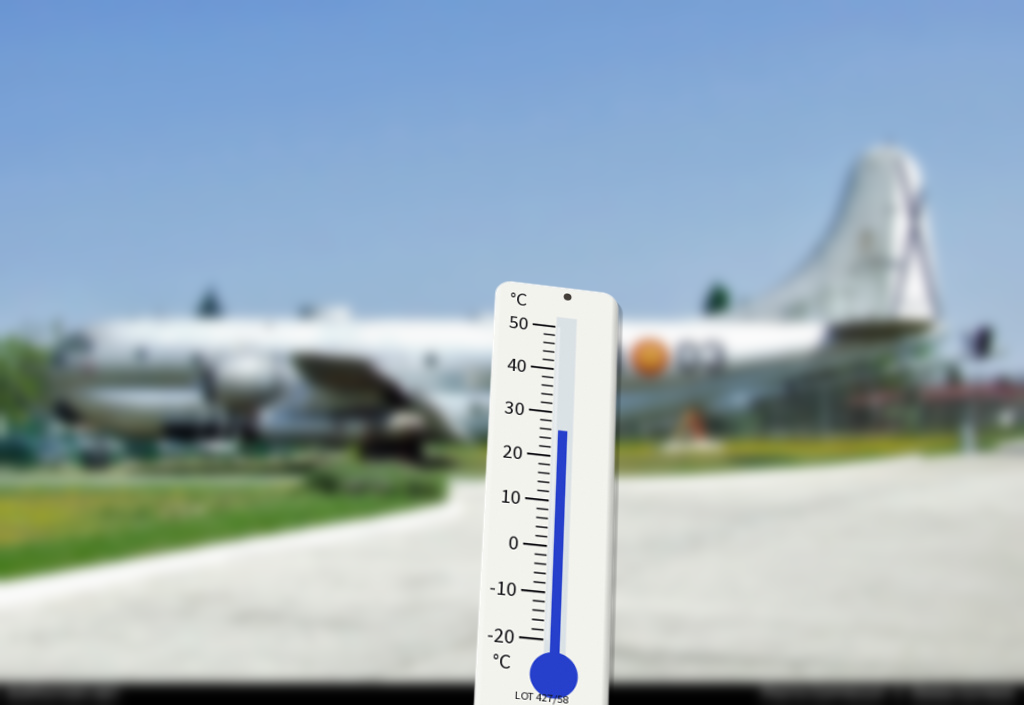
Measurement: **26** °C
